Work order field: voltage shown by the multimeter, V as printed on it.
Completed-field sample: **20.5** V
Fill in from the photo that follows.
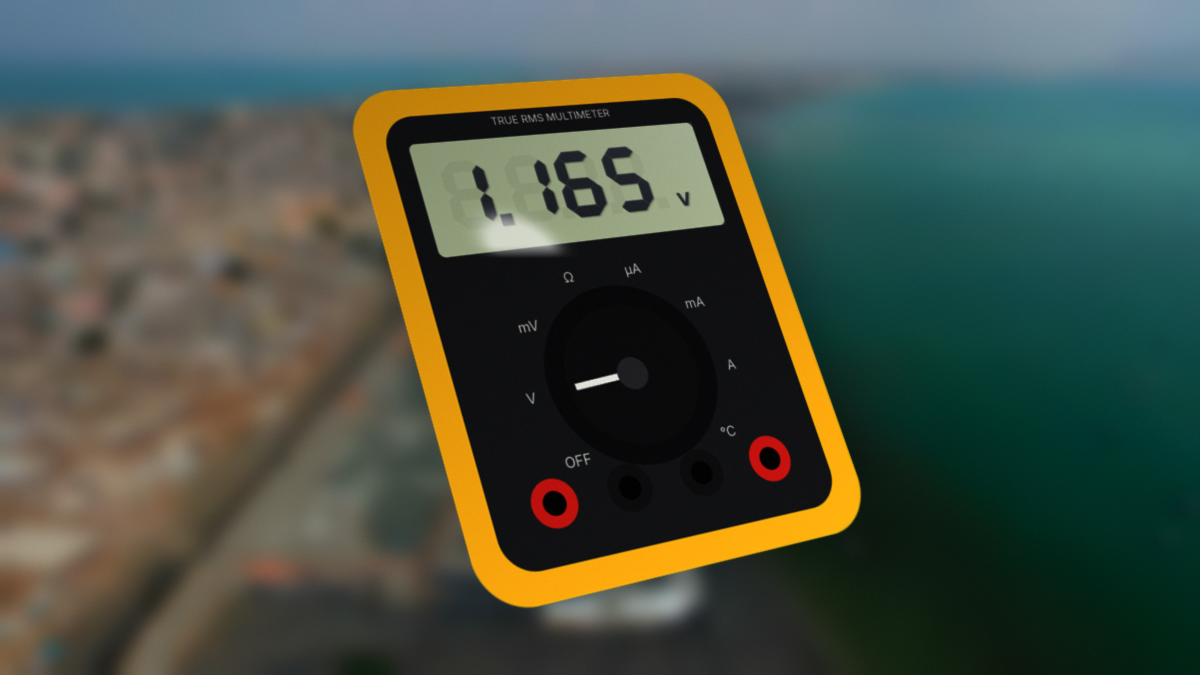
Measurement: **1.165** V
